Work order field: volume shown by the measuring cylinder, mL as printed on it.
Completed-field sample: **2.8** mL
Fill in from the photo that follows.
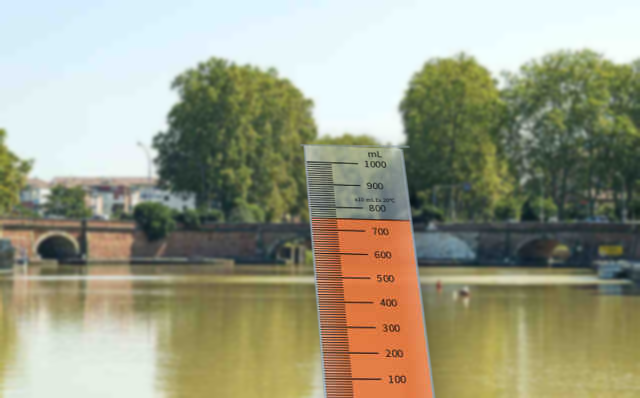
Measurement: **750** mL
